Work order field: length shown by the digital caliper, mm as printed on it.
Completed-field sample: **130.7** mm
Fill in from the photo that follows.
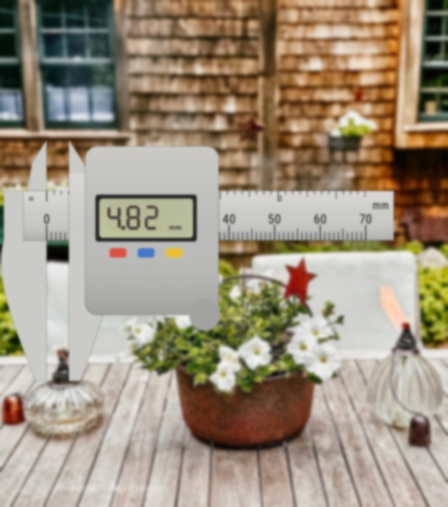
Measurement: **4.82** mm
